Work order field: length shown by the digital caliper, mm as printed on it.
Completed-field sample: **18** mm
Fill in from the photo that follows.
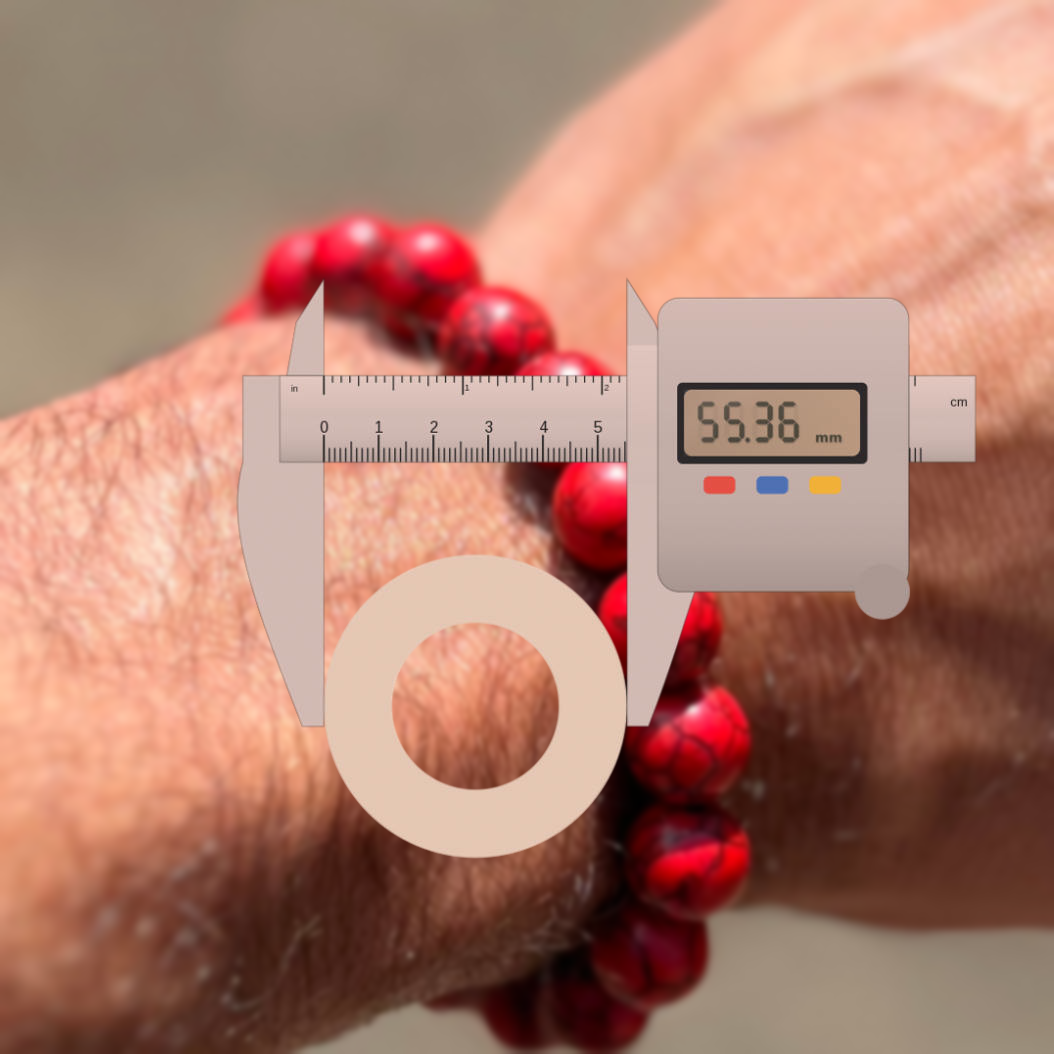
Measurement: **55.36** mm
